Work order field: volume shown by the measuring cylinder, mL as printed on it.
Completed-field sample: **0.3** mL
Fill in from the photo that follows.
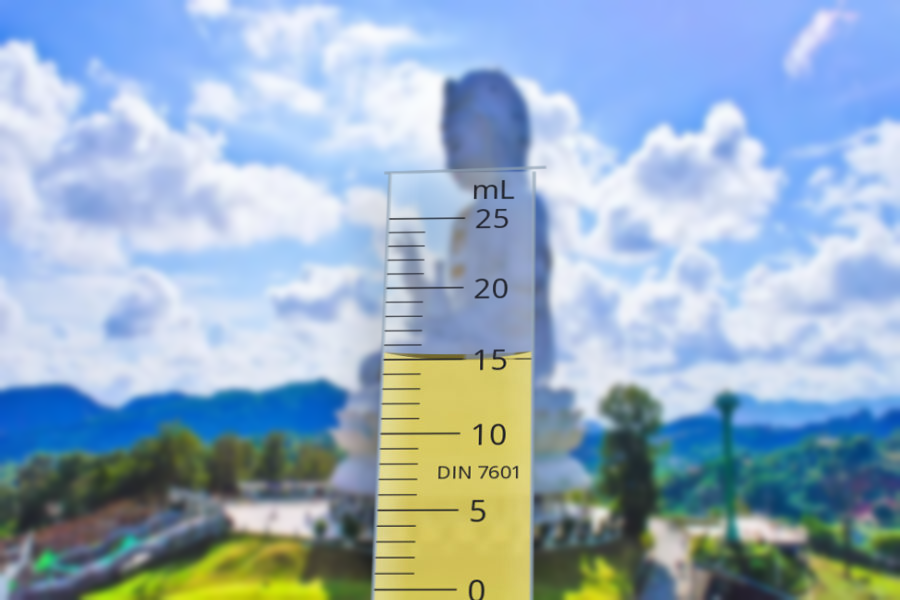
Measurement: **15** mL
